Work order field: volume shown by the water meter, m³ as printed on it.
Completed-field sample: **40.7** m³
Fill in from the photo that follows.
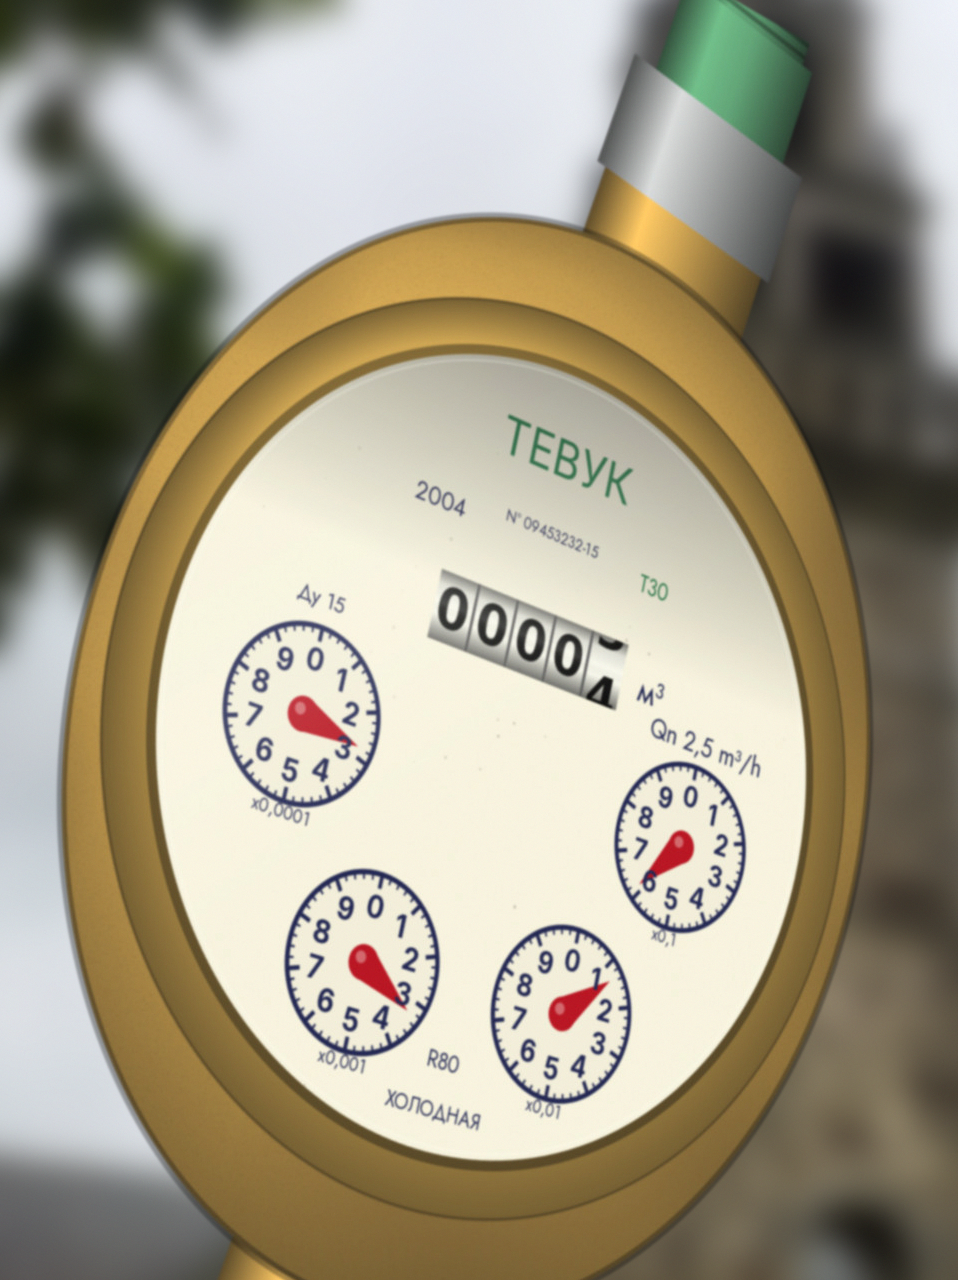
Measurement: **3.6132** m³
